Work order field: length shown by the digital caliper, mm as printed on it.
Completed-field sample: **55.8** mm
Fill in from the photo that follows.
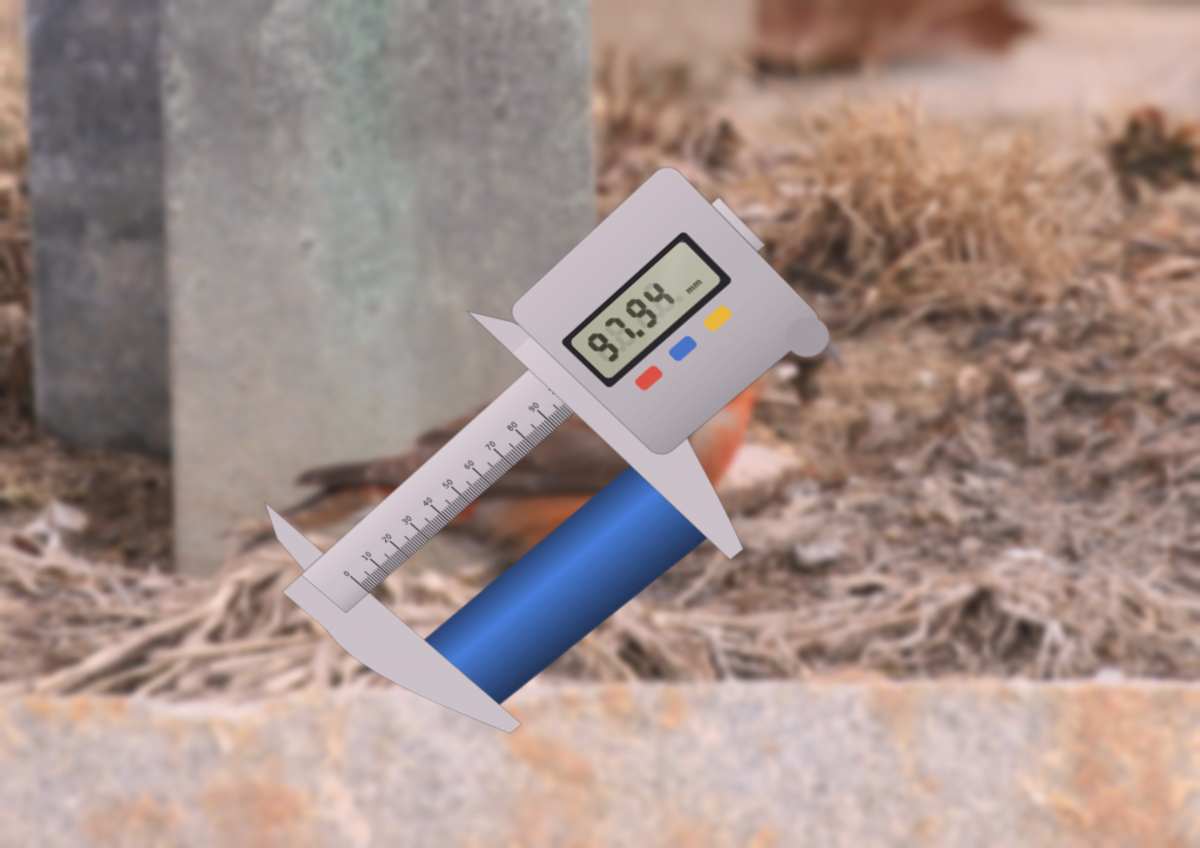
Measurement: **97.94** mm
